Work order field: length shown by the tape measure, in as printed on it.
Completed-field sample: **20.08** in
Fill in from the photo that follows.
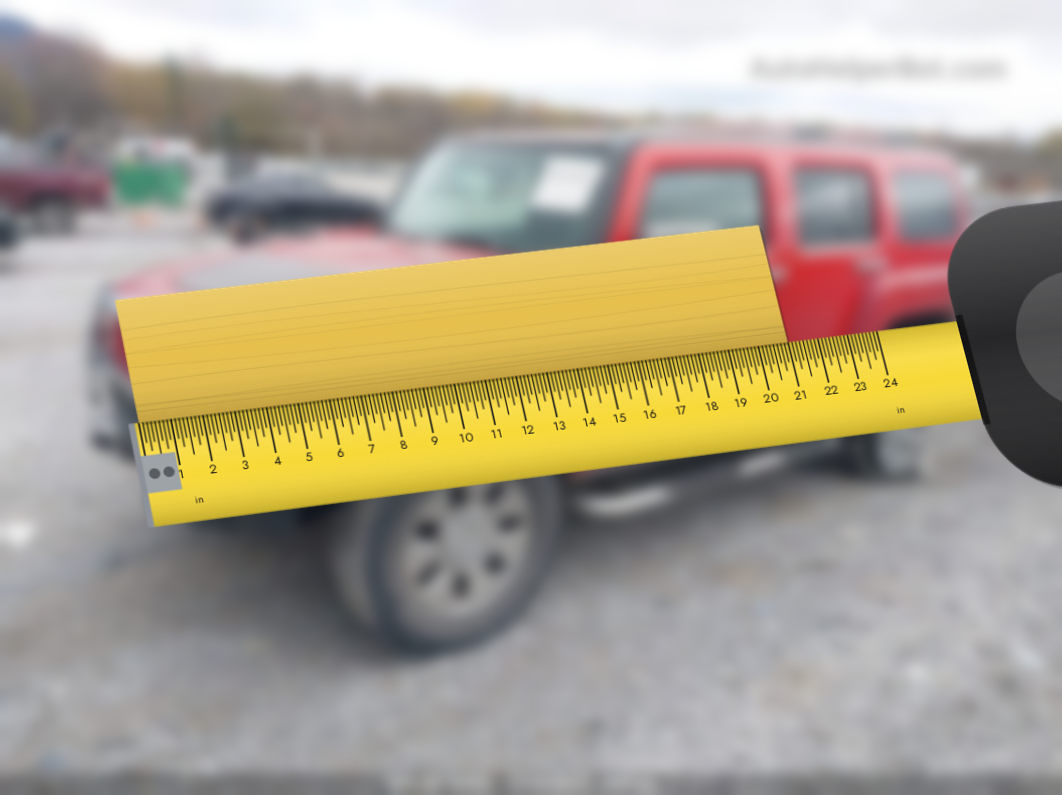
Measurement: **21** in
